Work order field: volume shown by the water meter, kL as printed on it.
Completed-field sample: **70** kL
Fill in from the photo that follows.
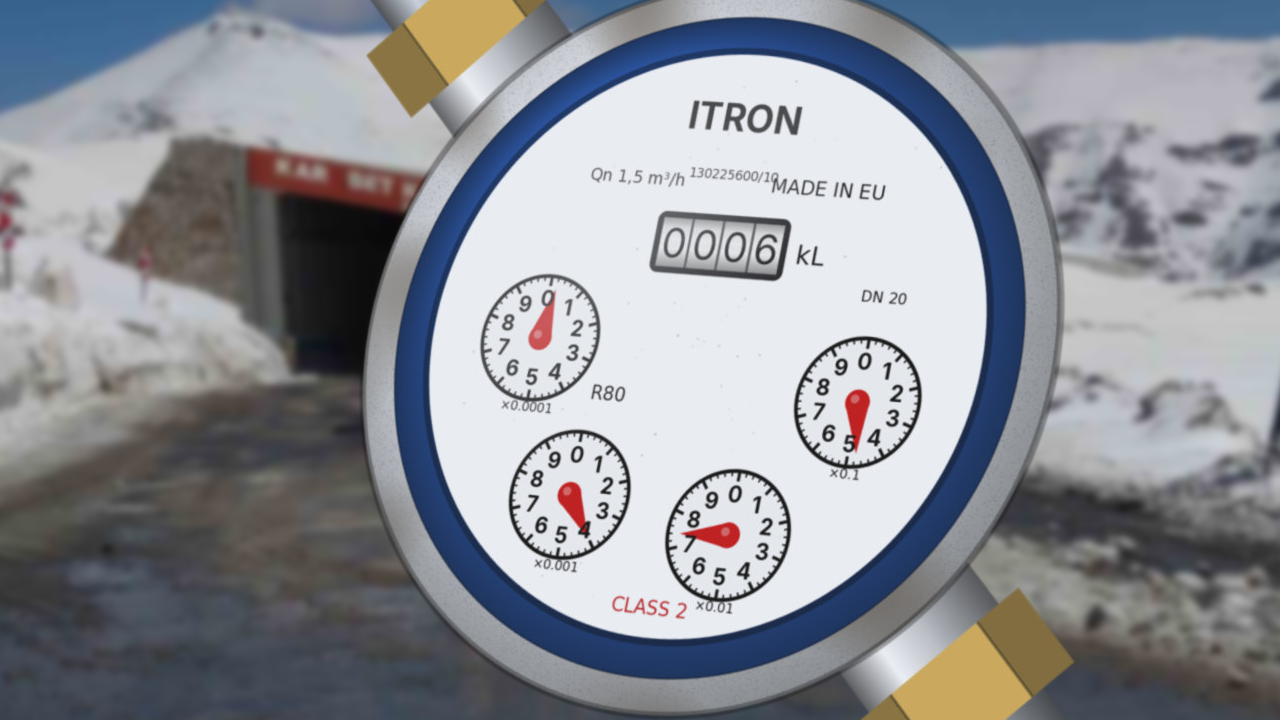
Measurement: **6.4740** kL
